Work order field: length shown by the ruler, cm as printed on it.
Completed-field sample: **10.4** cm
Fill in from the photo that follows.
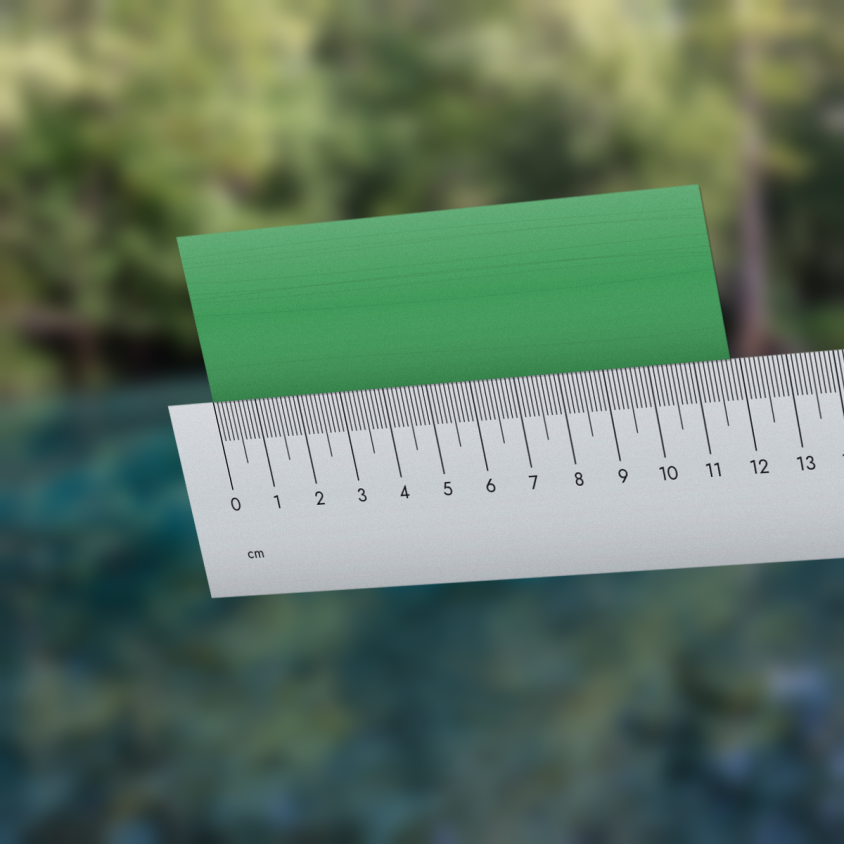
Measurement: **11.8** cm
